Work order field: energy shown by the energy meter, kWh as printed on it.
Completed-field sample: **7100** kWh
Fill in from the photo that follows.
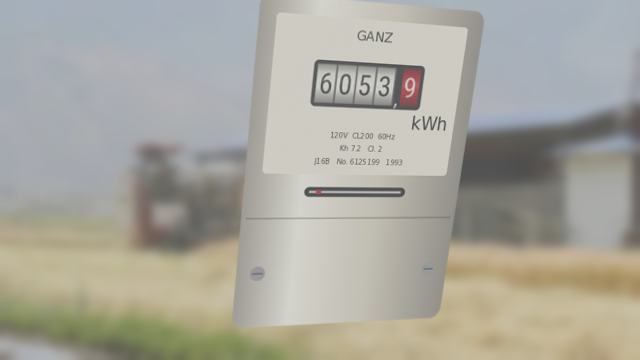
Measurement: **6053.9** kWh
